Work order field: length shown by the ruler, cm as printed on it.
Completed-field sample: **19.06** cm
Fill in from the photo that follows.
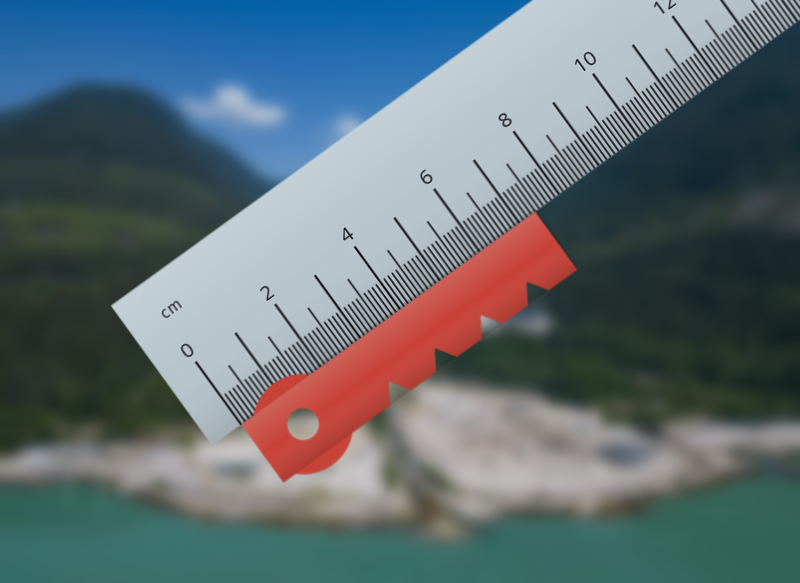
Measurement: **7.4** cm
